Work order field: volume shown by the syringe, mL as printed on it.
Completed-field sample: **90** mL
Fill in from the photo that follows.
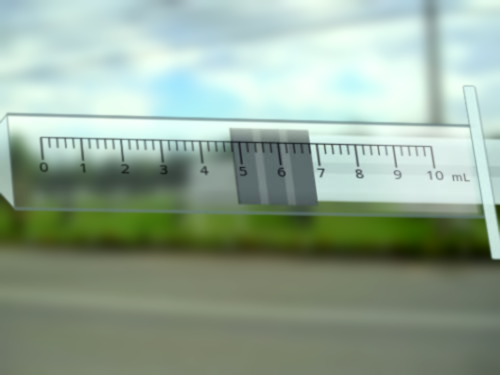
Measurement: **4.8** mL
